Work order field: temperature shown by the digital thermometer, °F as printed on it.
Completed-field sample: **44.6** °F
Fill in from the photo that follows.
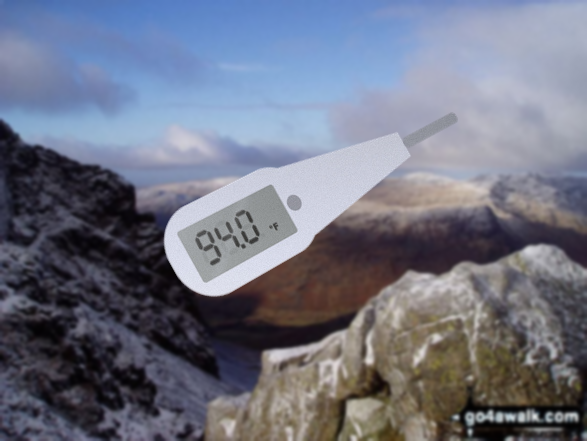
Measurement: **94.0** °F
